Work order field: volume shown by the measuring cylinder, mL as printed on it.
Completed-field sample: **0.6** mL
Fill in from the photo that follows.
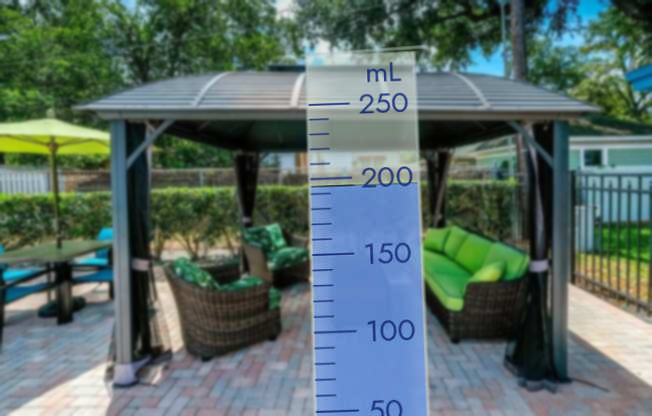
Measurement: **195** mL
